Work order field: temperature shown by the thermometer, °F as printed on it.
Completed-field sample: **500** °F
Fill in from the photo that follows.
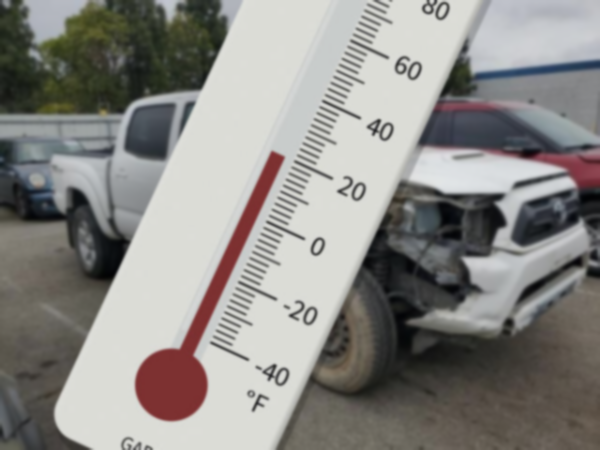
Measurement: **20** °F
